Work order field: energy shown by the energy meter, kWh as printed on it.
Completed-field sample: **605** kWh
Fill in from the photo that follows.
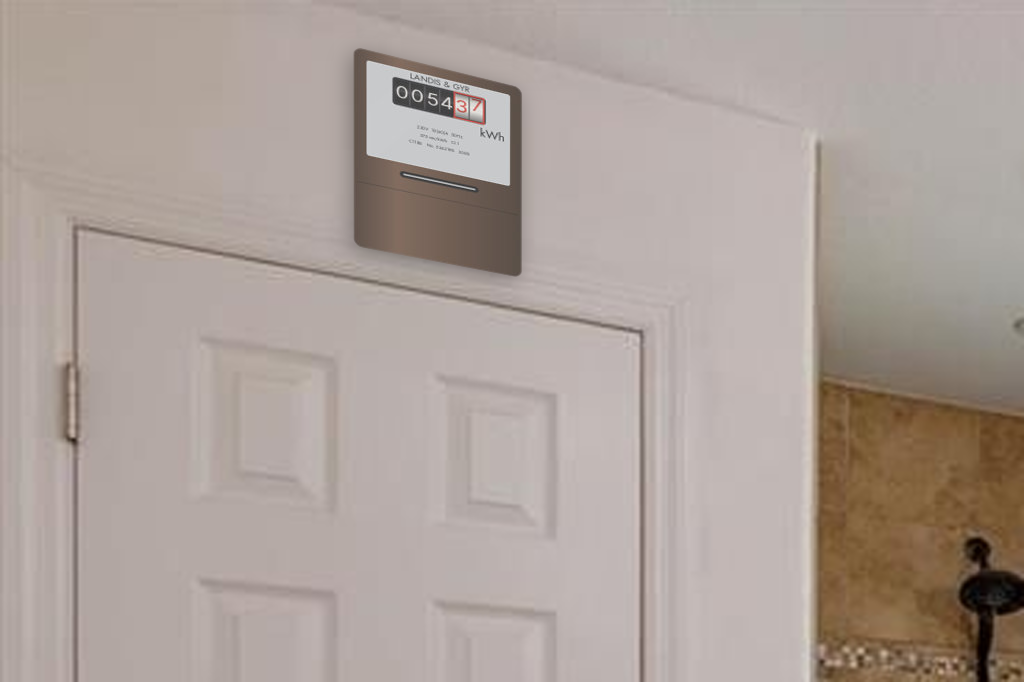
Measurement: **54.37** kWh
